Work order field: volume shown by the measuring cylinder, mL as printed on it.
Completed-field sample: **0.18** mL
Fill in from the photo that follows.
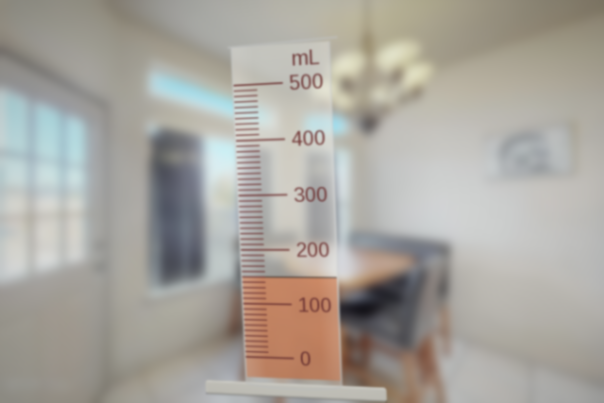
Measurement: **150** mL
